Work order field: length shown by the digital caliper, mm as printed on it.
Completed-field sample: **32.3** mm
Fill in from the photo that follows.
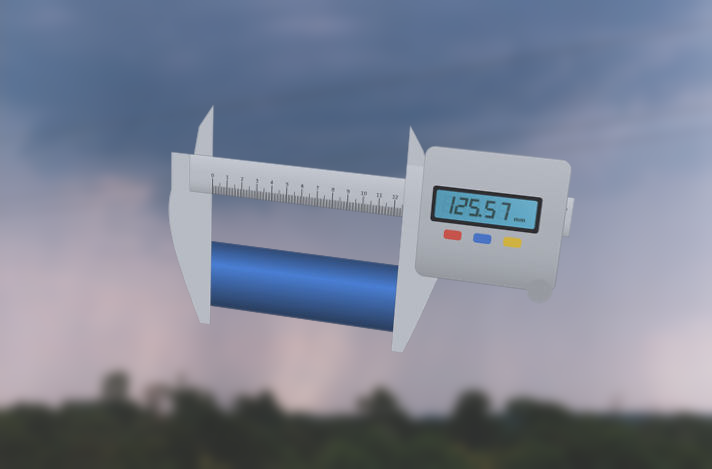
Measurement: **125.57** mm
